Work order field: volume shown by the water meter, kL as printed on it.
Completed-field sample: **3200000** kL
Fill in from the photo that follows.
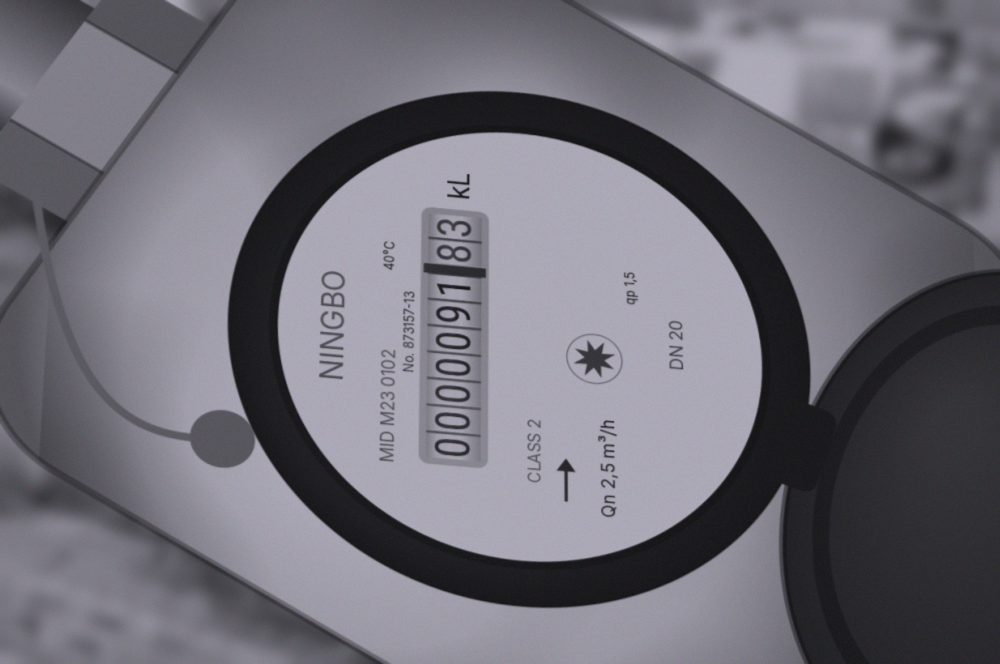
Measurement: **91.83** kL
